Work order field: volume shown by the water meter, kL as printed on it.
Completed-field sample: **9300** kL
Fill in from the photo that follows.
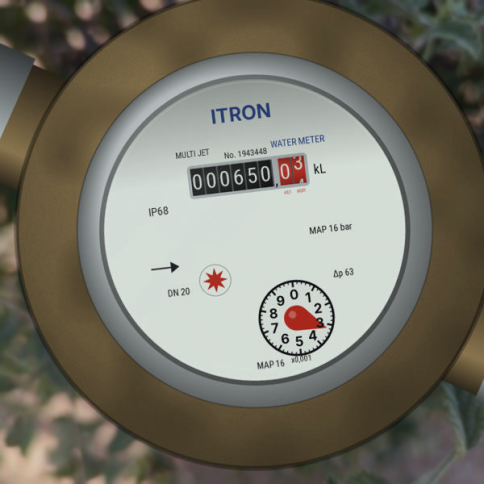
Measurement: **650.033** kL
